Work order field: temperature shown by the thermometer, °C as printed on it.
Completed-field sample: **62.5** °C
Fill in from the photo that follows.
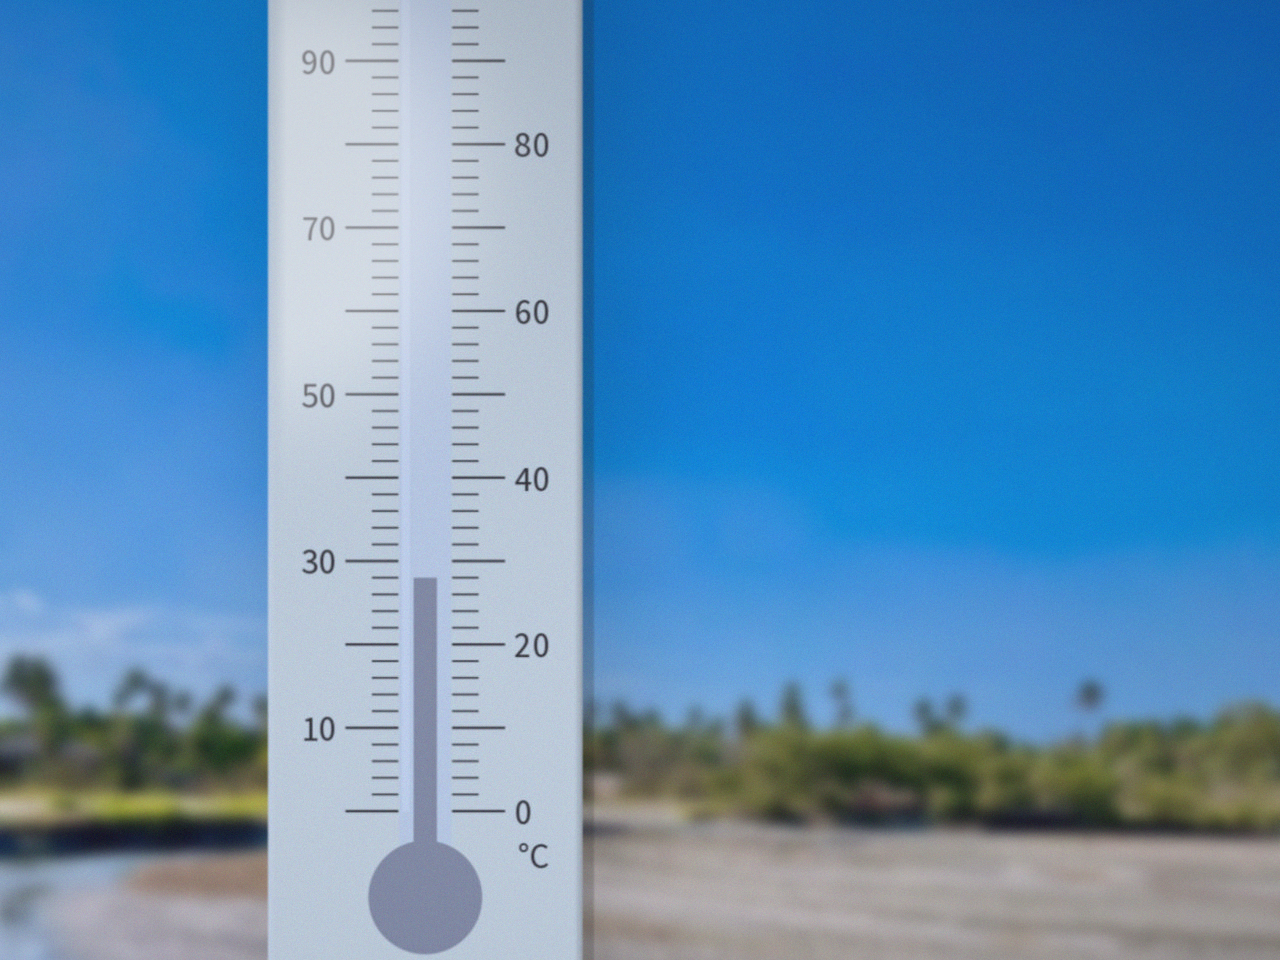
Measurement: **28** °C
